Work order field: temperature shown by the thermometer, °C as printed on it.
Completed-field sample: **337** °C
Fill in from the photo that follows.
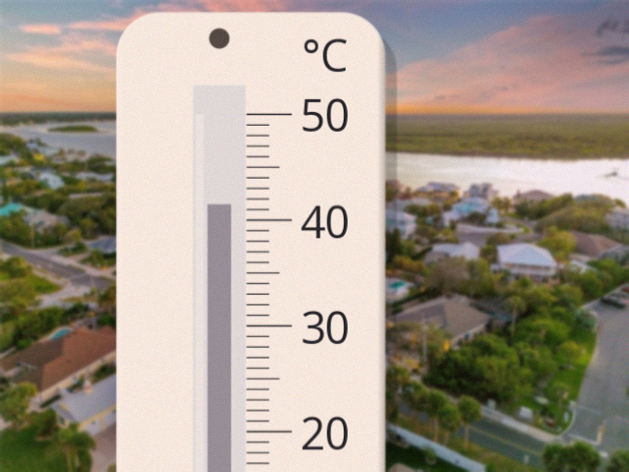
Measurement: **41.5** °C
